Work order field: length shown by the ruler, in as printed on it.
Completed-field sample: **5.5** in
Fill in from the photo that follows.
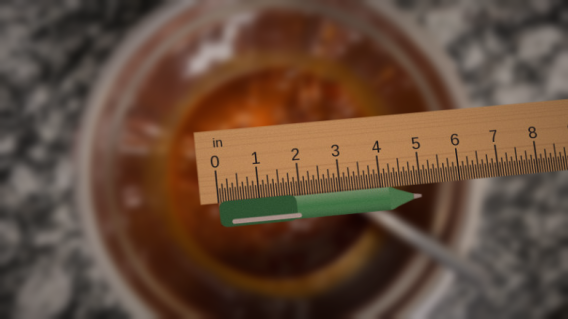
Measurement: **5** in
